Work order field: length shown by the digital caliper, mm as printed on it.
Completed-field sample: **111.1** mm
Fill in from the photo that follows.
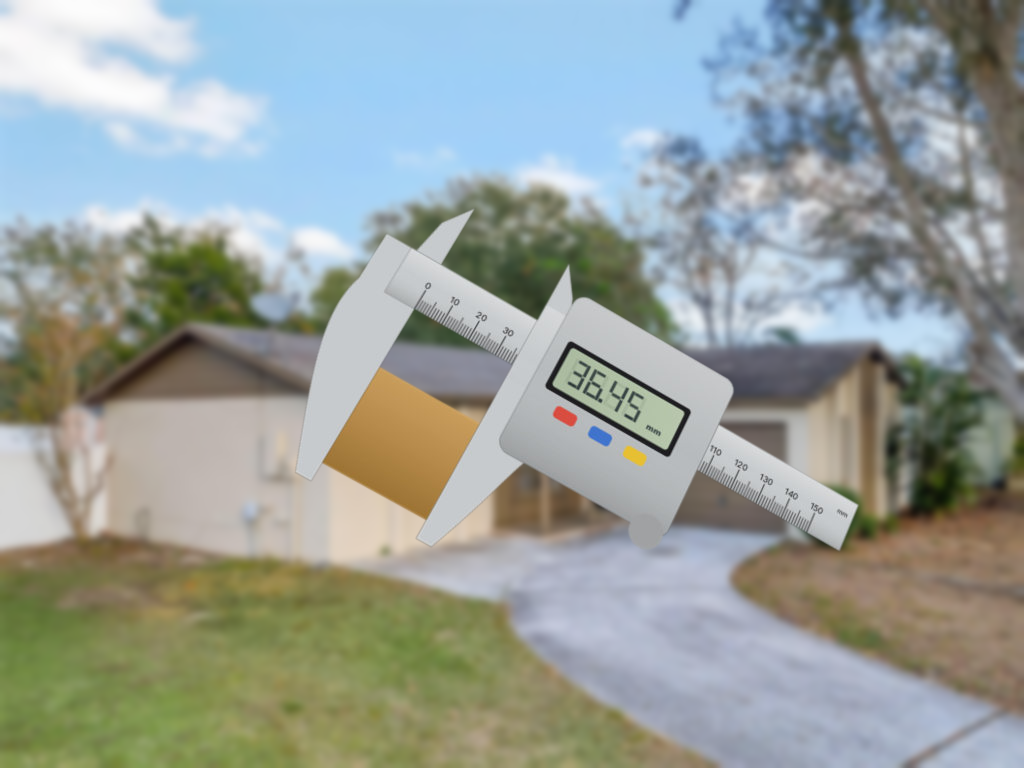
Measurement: **36.45** mm
